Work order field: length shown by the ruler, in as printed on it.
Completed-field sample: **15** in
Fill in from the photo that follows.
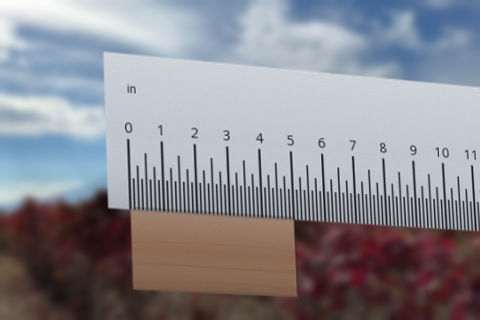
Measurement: **5** in
